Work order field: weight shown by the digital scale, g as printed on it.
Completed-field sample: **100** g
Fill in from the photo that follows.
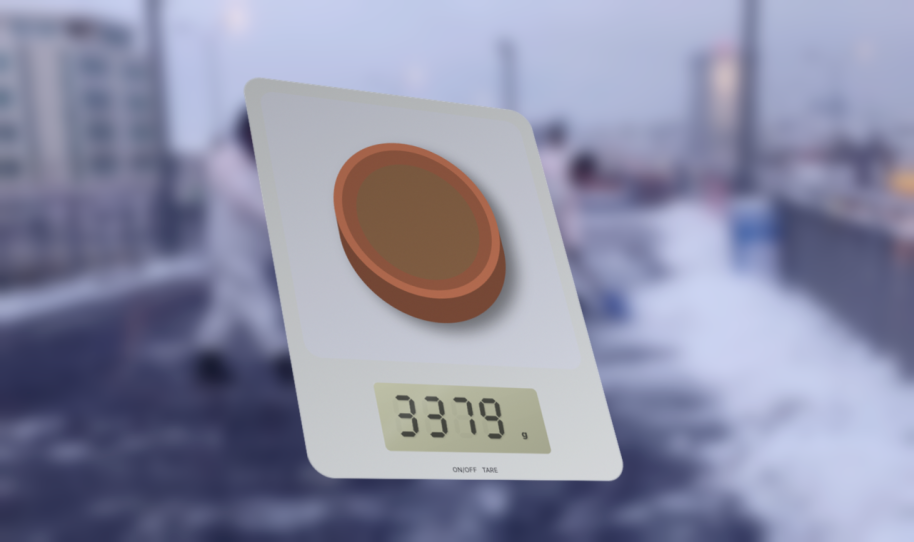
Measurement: **3379** g
